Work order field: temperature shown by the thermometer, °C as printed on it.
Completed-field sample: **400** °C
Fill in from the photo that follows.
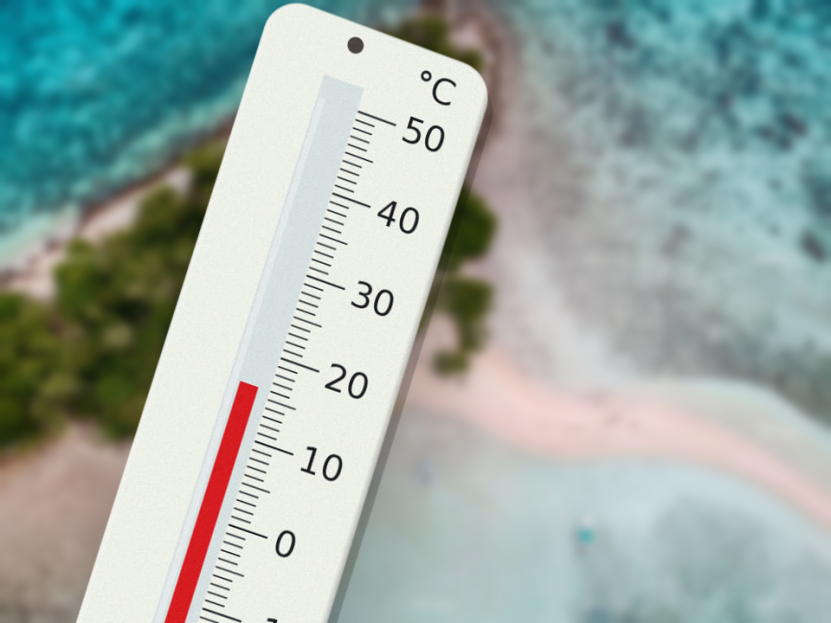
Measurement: **16** °C
